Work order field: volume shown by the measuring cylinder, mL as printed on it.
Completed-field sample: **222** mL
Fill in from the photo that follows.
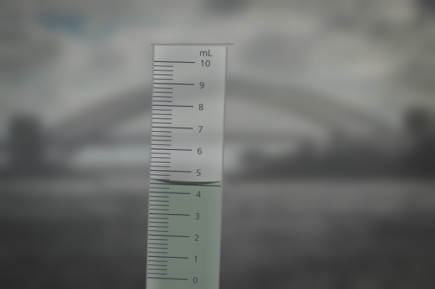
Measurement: **4.4** mL
